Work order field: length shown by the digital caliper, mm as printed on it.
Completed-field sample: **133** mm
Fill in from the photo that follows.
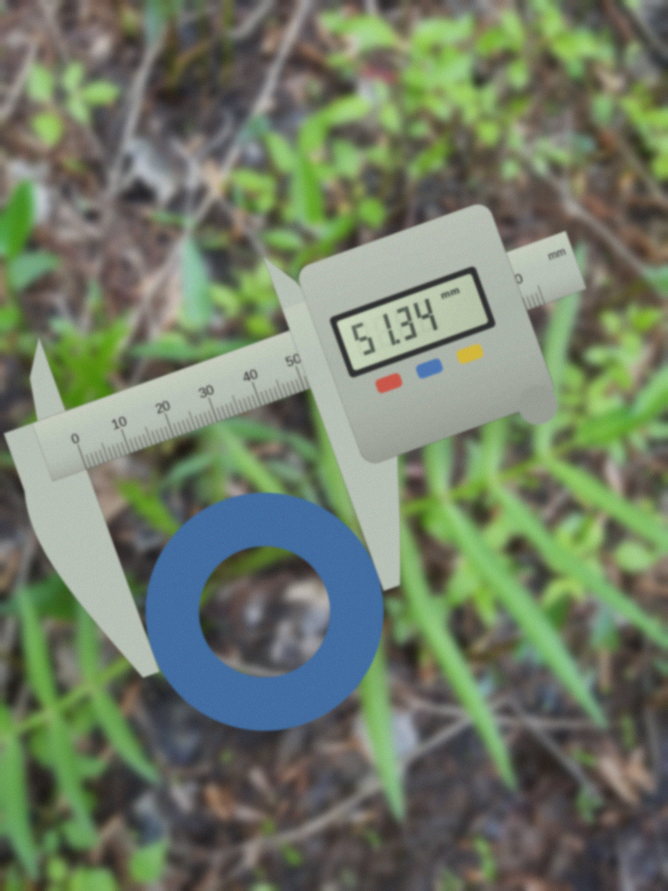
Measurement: **51.34** mm
